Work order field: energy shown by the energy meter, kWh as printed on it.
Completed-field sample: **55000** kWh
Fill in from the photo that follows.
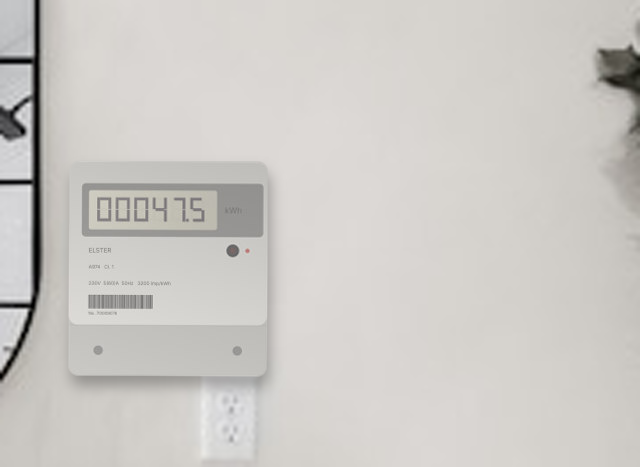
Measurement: **47.5** kWh
